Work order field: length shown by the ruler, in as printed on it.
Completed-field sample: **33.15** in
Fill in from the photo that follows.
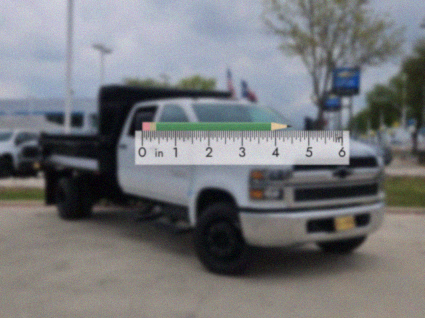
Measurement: **4.5** in
